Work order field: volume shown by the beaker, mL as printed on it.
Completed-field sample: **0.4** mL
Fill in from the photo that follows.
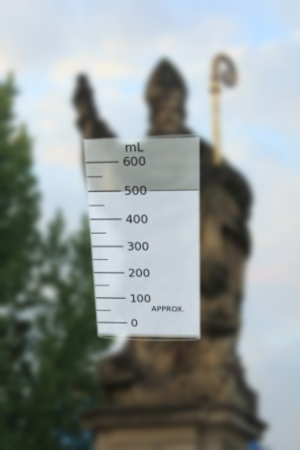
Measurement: **500** mL
